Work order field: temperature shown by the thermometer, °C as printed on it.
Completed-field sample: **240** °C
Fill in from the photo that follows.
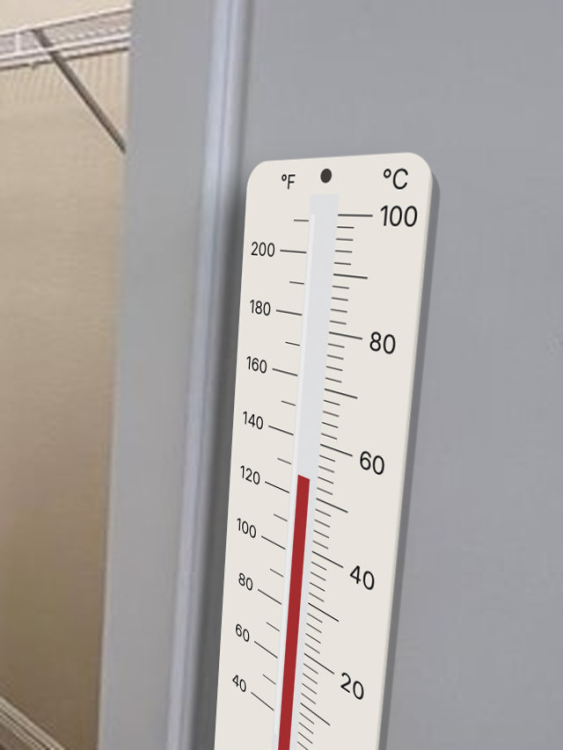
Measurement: **53** °C
